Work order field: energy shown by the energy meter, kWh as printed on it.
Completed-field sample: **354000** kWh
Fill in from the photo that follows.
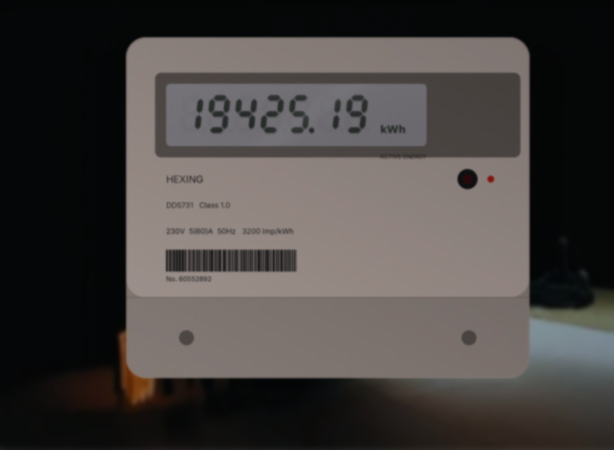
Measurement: **19425.19** kWh
